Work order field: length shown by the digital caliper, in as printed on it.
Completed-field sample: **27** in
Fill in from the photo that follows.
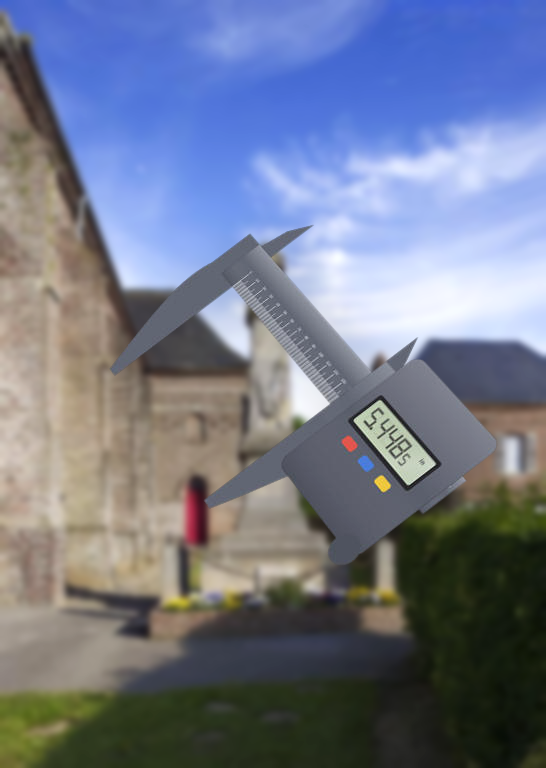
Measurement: **5.4485** in
